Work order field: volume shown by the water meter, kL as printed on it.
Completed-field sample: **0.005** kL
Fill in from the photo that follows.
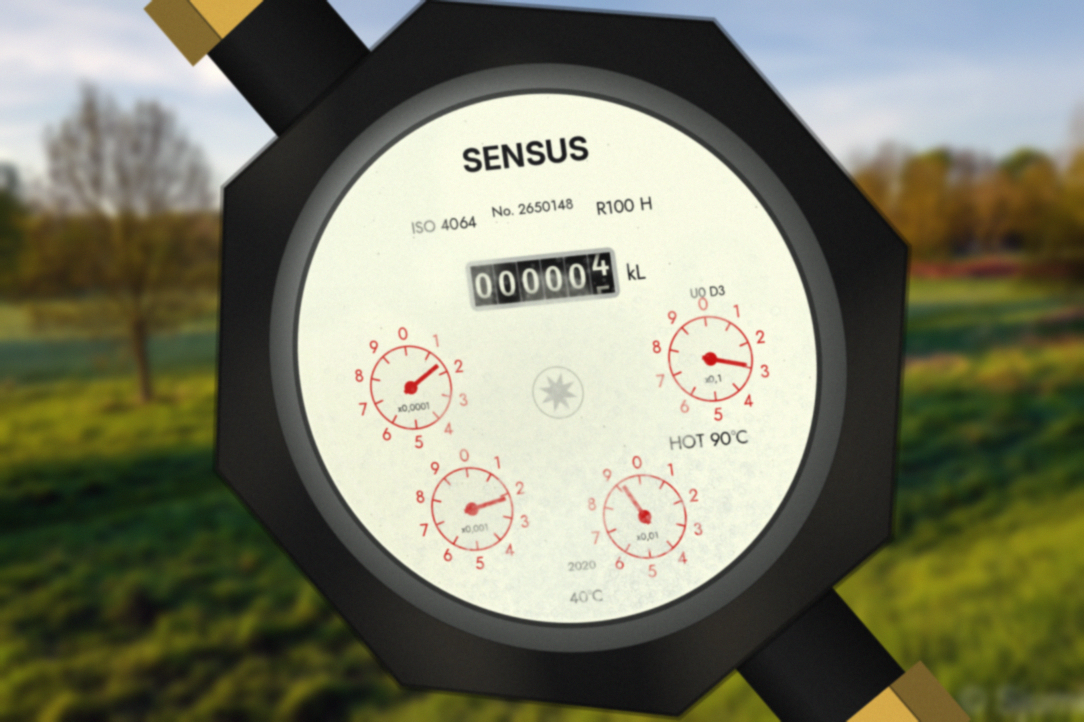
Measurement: **4.2921** kL
